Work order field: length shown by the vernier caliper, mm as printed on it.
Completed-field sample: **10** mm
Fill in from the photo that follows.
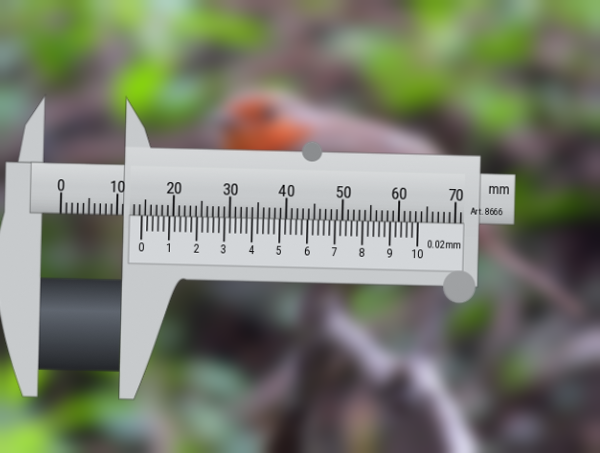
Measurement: **14.4** mm
